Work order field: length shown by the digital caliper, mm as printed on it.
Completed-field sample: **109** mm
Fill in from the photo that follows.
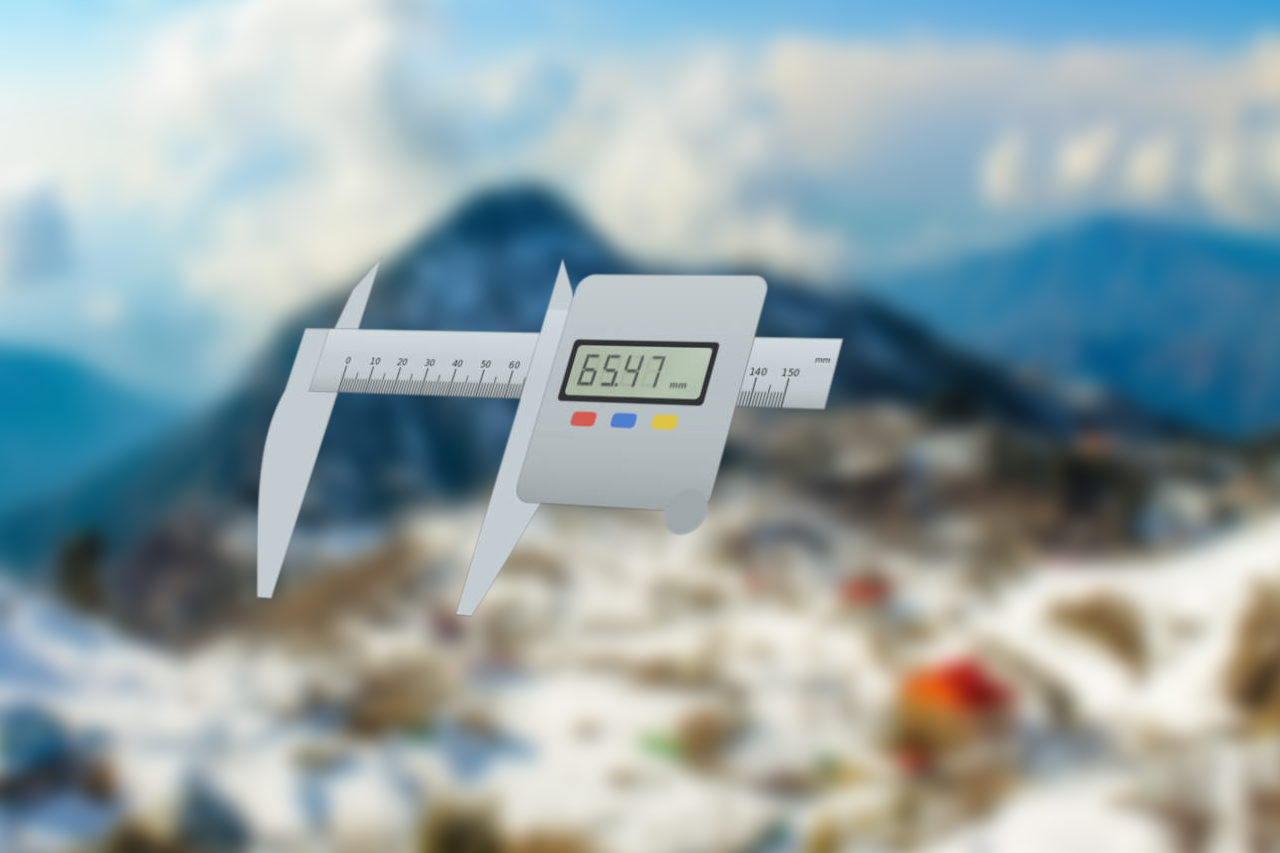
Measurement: **65.47** mm
